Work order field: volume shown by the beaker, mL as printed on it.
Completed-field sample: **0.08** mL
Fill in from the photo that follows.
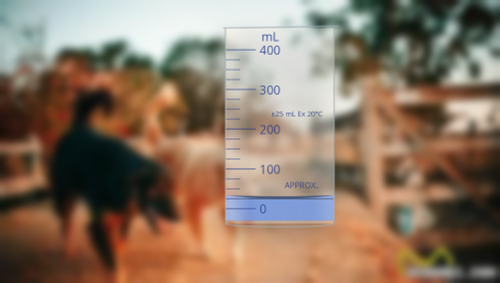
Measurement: **25** mL
